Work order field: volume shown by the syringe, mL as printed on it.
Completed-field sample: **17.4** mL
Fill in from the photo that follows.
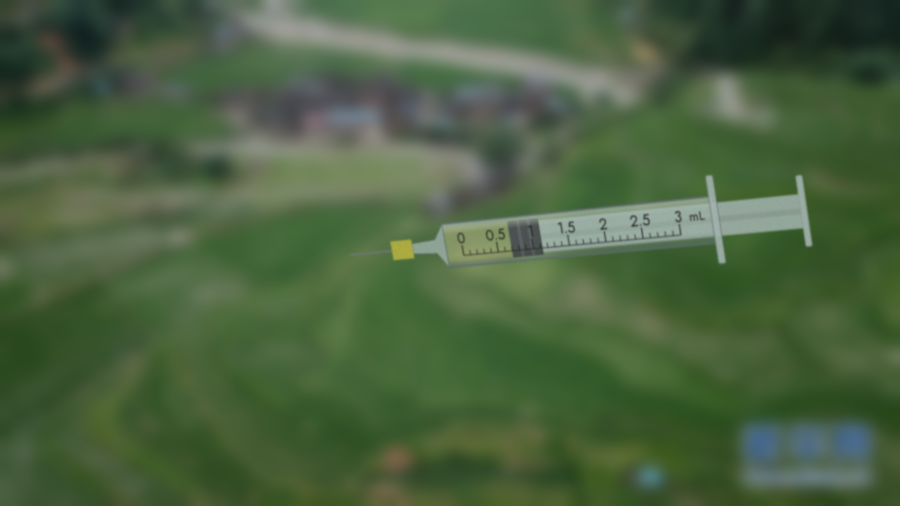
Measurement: **0.7** mL
